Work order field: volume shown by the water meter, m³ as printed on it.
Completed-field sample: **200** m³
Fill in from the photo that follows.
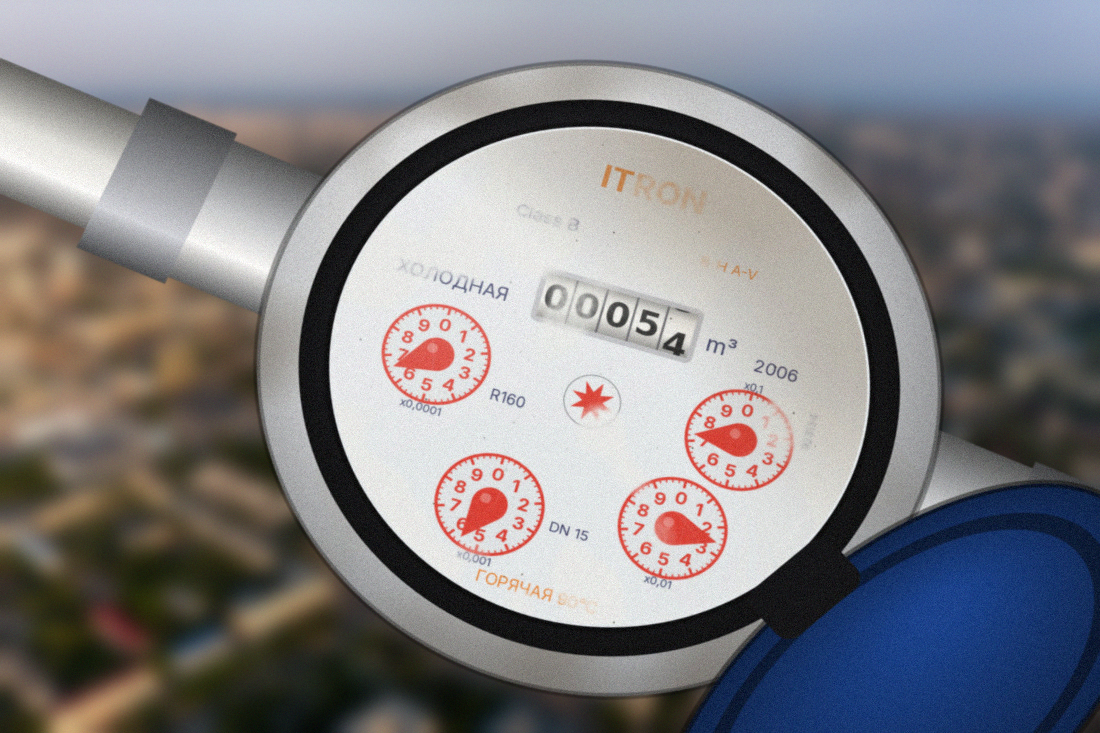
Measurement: **53.7256** m³
